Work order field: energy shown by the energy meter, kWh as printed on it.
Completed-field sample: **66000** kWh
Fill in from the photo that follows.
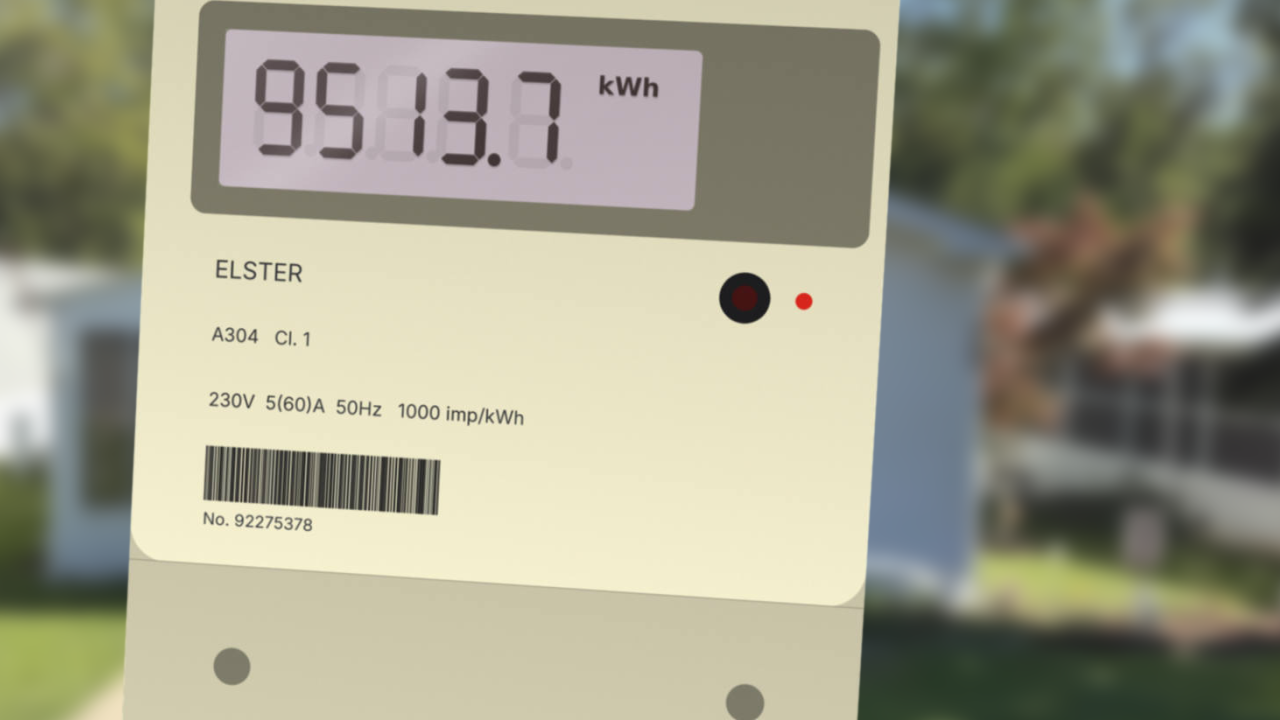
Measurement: **9513.7** kWh
